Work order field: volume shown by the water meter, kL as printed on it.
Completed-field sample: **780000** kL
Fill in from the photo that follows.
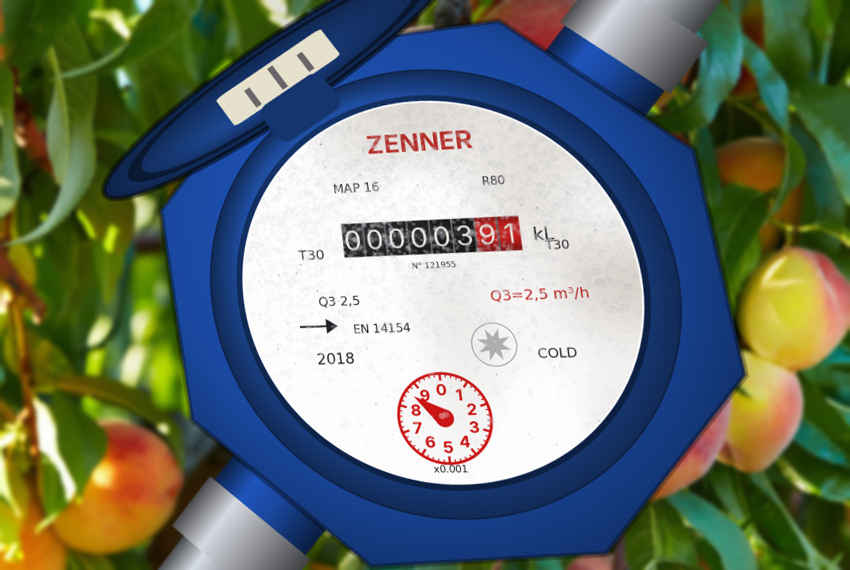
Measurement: **3.918** kL
